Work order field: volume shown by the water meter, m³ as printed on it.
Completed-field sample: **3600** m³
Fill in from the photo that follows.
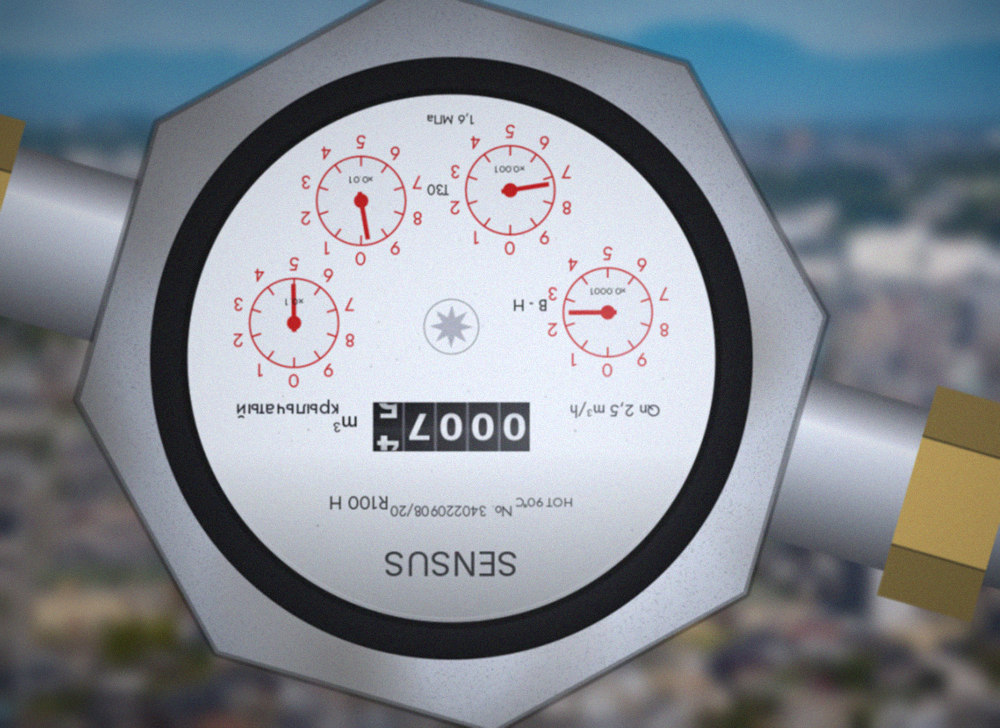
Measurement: **74.4972** m³
